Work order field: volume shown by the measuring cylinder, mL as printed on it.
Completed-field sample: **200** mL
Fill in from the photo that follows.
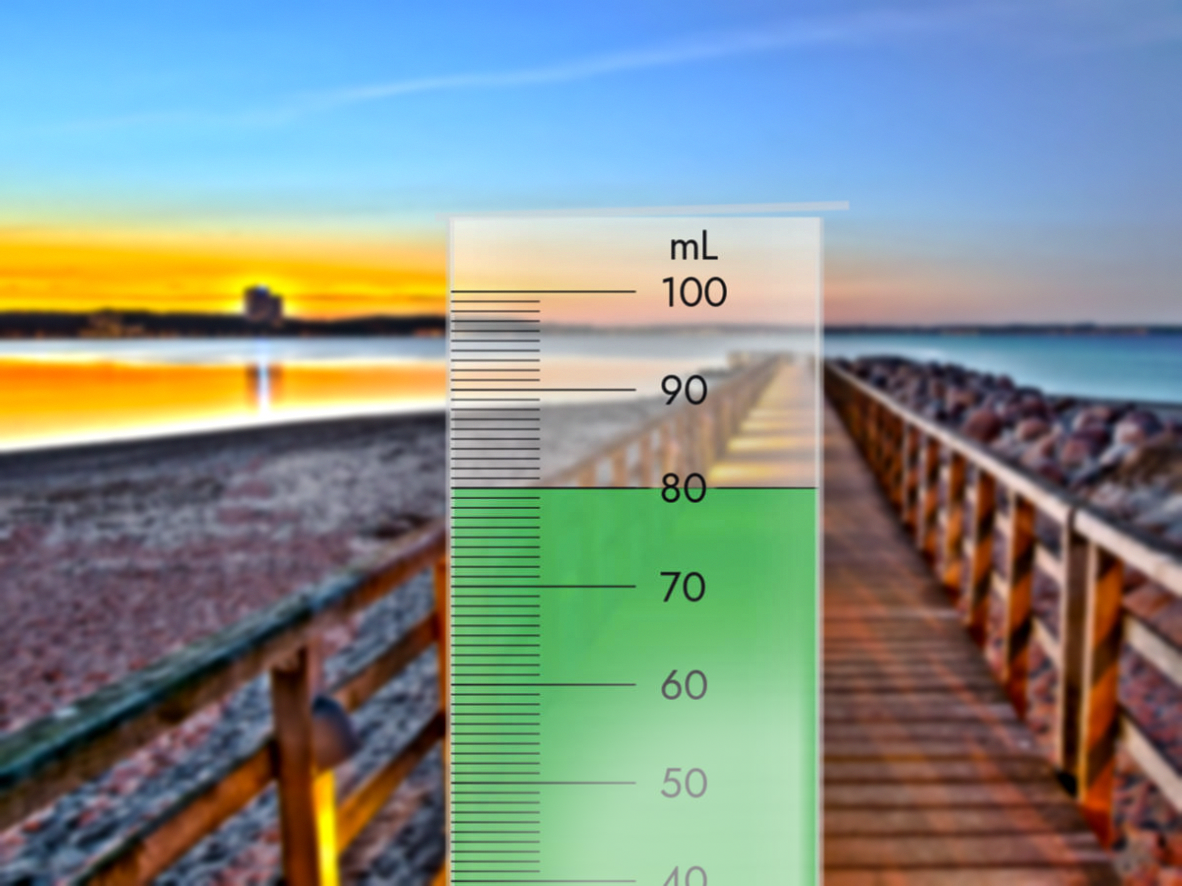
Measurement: **80** mL
